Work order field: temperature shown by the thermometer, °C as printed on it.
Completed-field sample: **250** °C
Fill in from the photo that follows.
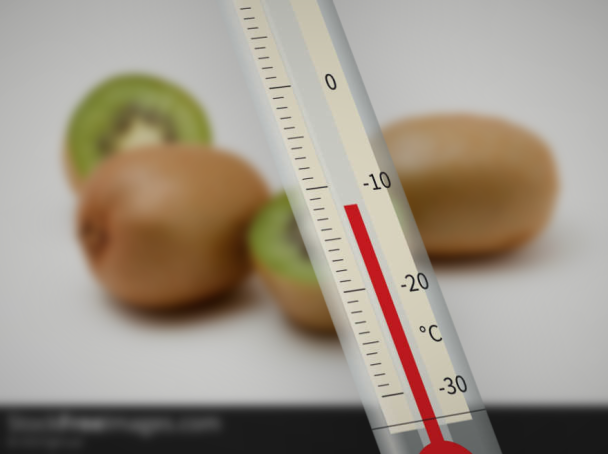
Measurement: **-12** °C
